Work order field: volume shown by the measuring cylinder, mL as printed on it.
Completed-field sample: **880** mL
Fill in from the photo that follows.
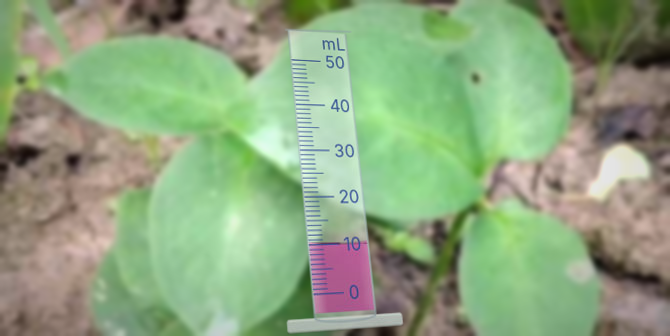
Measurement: **10** mL
